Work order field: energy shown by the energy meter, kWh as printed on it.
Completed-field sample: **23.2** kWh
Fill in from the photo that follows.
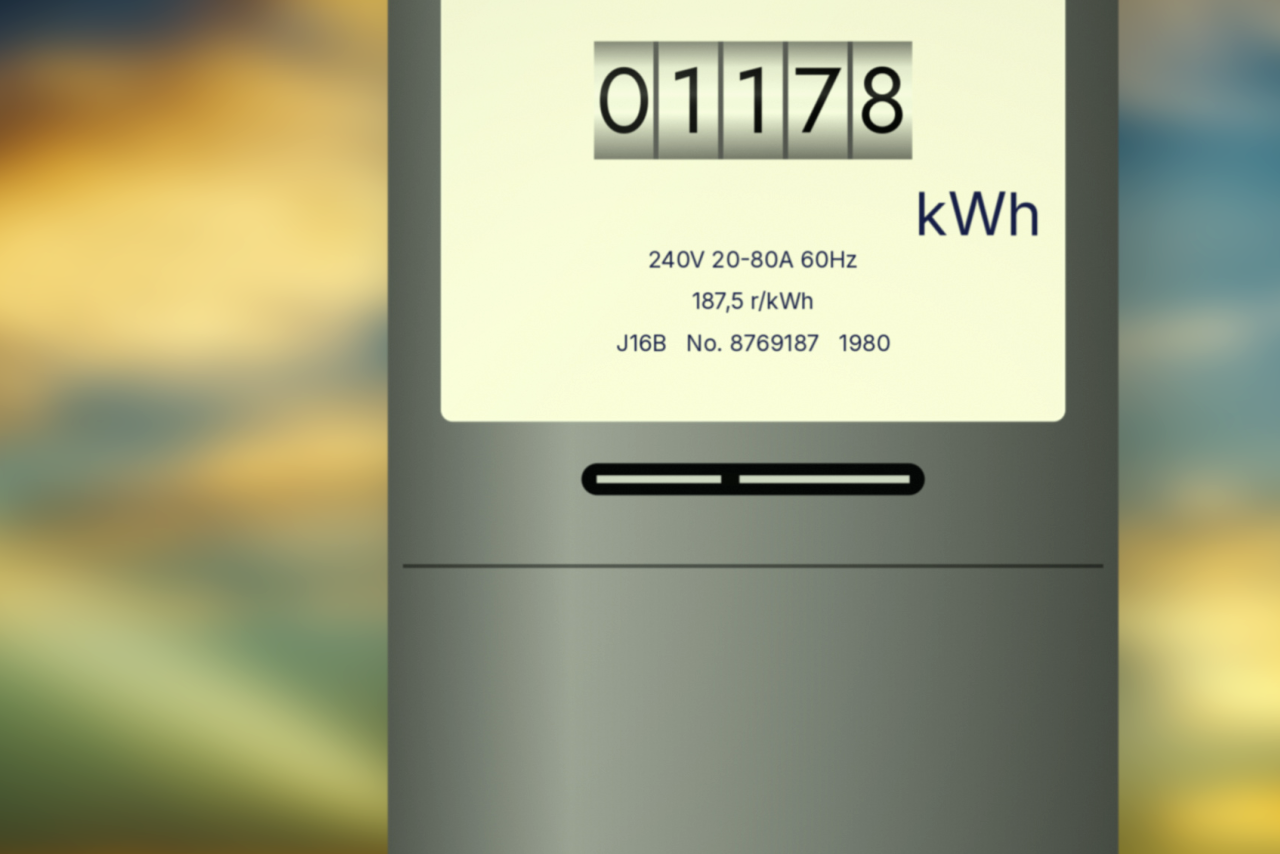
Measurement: **1178** kWh
